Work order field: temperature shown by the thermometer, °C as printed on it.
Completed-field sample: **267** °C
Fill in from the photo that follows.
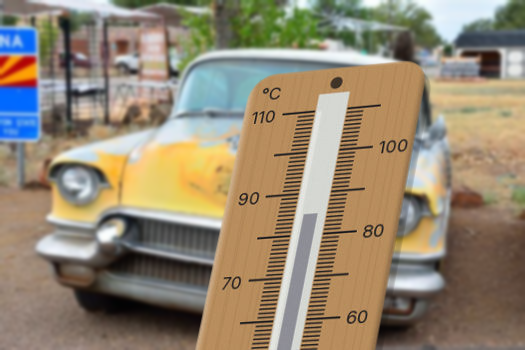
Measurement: **85** °C
